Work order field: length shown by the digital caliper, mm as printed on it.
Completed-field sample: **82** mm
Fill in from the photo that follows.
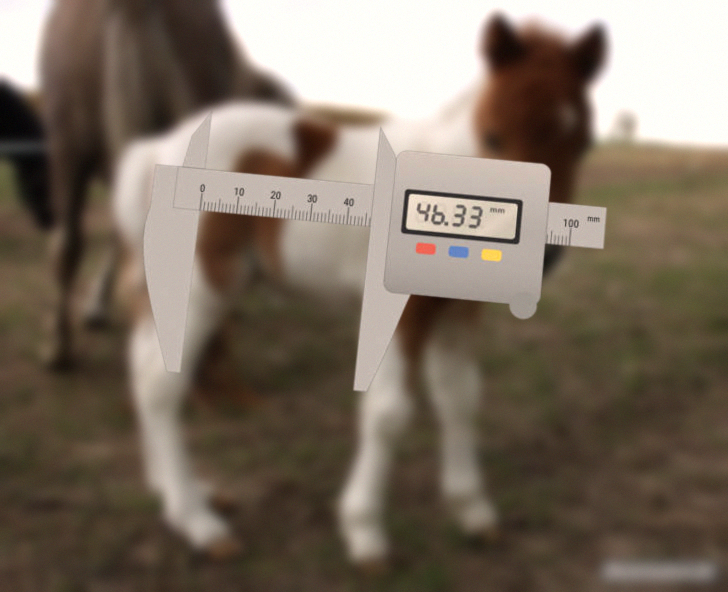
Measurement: **46.33** mm
